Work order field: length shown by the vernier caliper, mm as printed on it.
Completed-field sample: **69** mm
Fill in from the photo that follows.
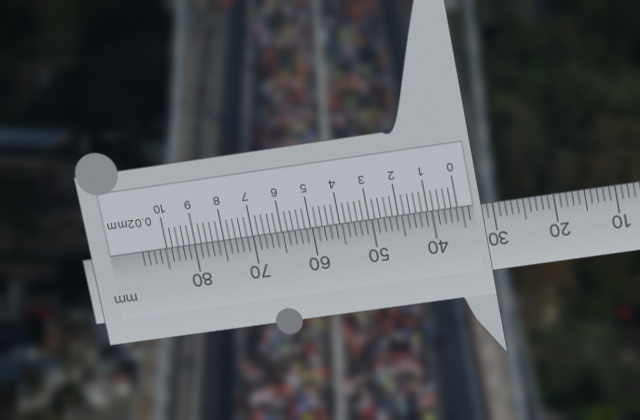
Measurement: **35.8** mm
